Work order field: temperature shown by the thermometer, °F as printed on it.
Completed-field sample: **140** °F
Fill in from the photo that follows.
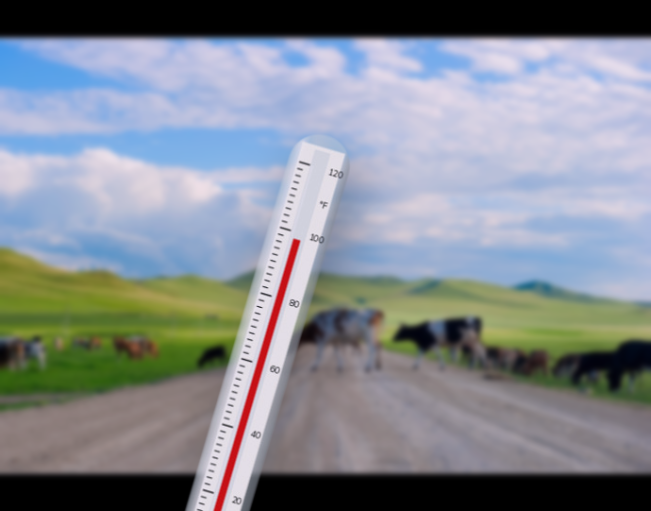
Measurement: **98** °F
